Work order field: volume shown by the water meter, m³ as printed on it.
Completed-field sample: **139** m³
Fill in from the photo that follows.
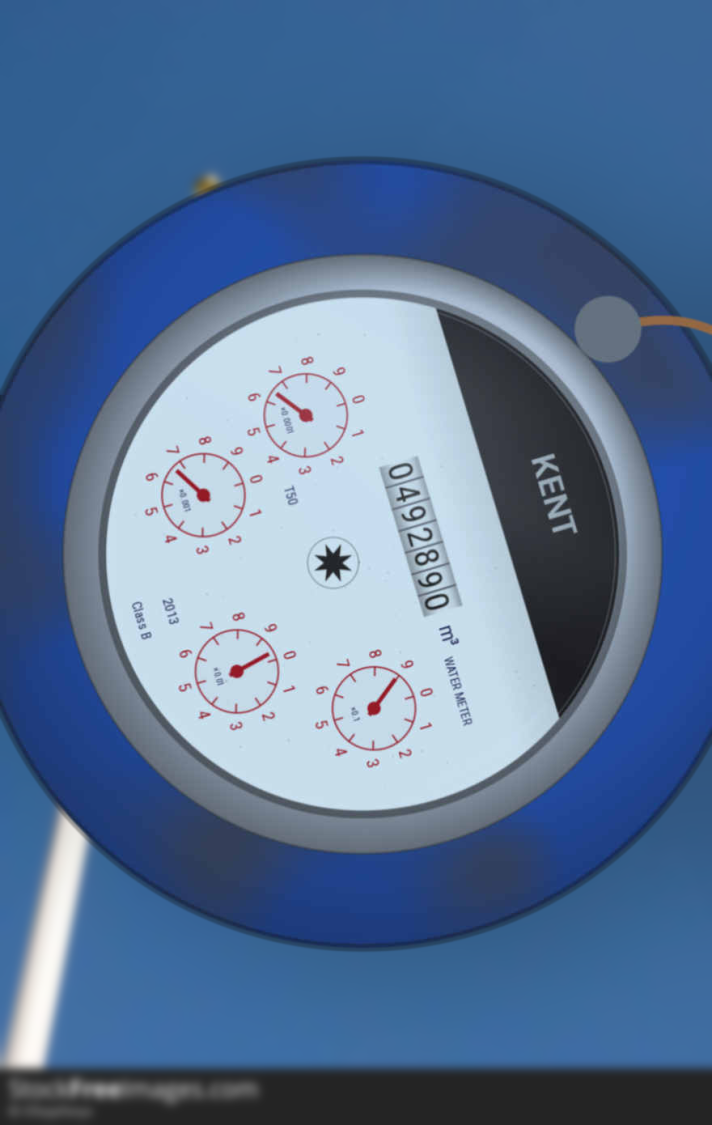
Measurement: **492889.8966** m³
